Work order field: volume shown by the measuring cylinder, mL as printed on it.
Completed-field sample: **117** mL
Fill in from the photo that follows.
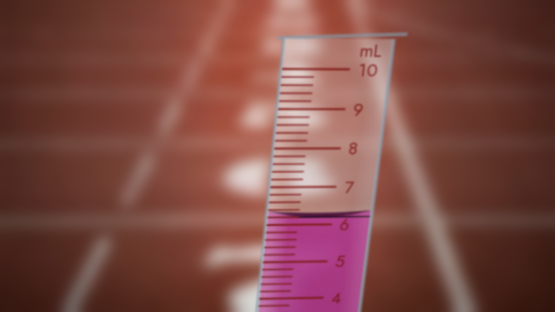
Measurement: **6.2** mL
